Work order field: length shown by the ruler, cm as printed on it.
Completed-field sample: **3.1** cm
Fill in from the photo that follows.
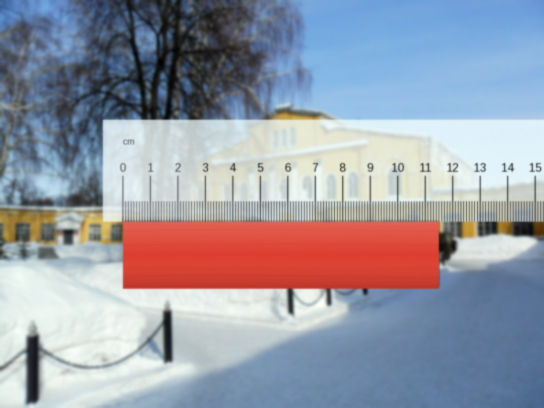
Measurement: **11.5** cm
